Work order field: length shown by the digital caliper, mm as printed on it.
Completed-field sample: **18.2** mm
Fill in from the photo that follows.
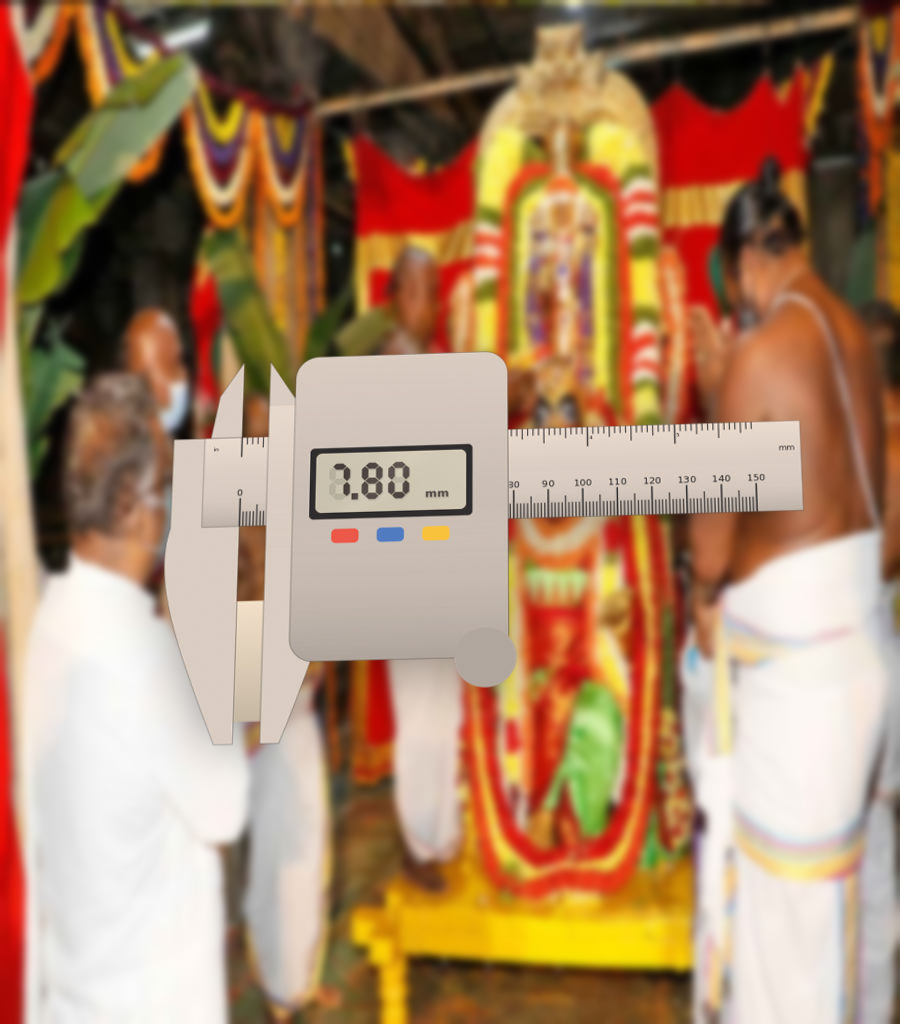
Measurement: **7.80** mm
